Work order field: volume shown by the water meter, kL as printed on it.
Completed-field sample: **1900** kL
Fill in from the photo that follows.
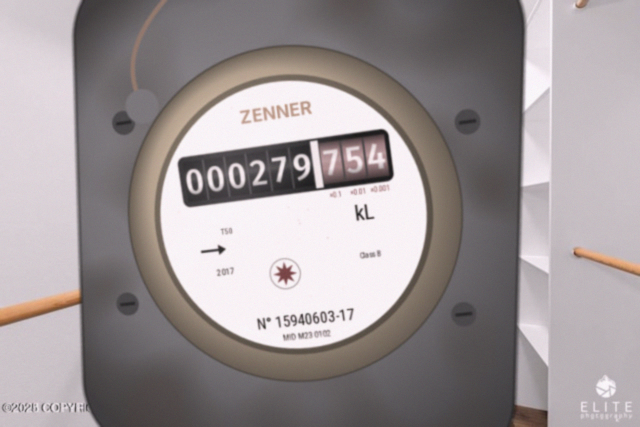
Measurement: **279.754** kL
